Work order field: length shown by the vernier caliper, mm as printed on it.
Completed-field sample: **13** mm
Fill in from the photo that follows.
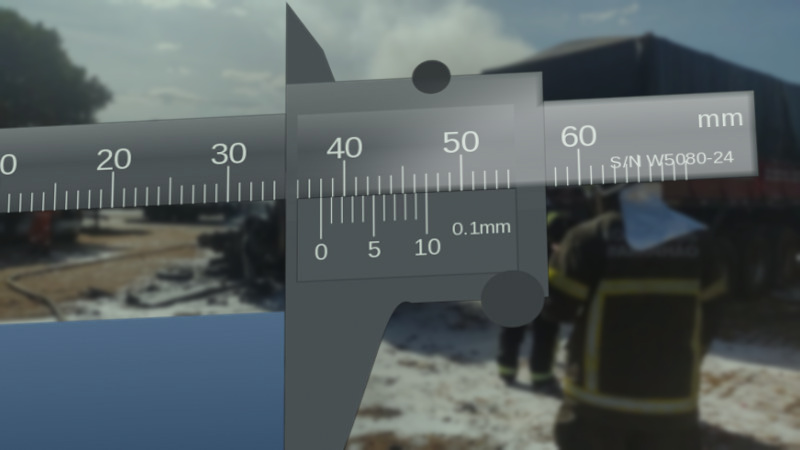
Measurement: **38.0** mm
